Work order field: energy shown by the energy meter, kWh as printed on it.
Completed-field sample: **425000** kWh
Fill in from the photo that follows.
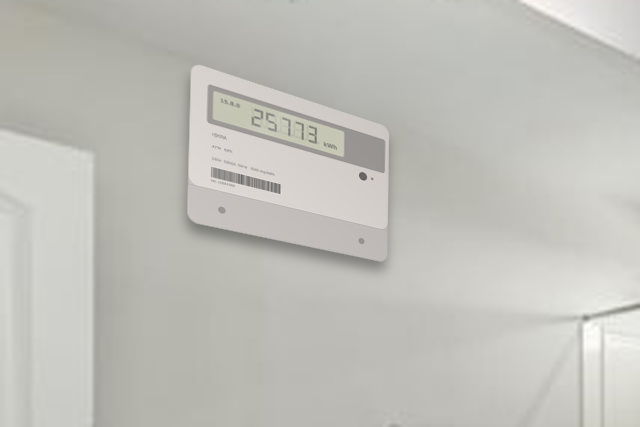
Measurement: **25773** kWh
